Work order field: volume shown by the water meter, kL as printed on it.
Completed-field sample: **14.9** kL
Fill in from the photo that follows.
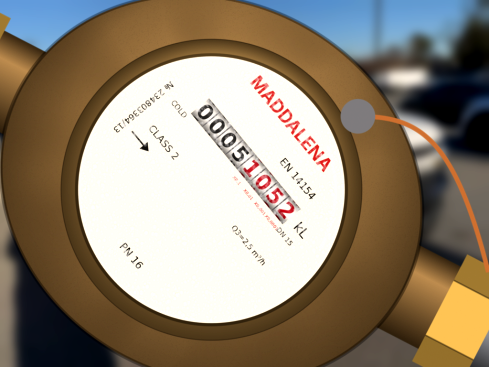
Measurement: **5.1052** kL
